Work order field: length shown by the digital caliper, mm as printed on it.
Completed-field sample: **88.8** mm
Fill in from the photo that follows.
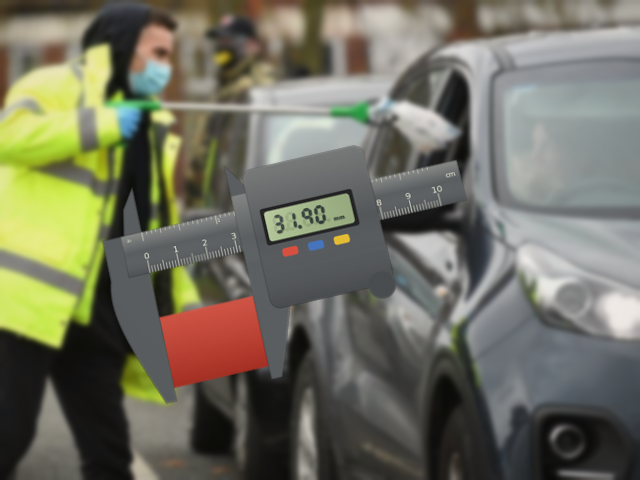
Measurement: **31.90** mm
